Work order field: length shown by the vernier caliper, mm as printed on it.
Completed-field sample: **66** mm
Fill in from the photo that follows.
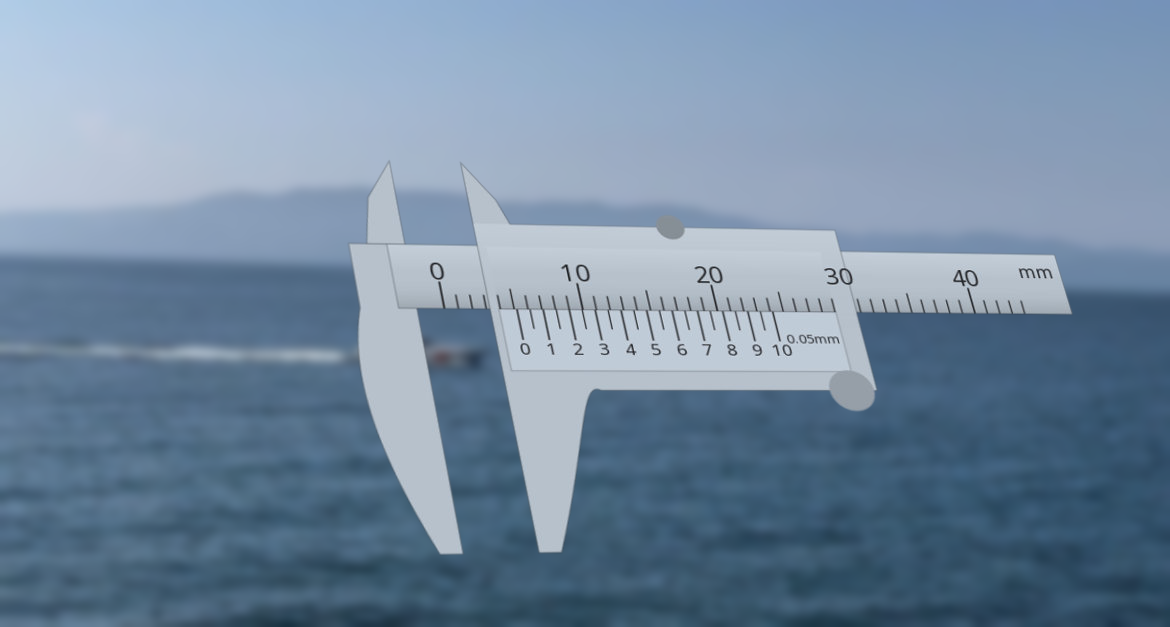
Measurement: **5.2** mm
